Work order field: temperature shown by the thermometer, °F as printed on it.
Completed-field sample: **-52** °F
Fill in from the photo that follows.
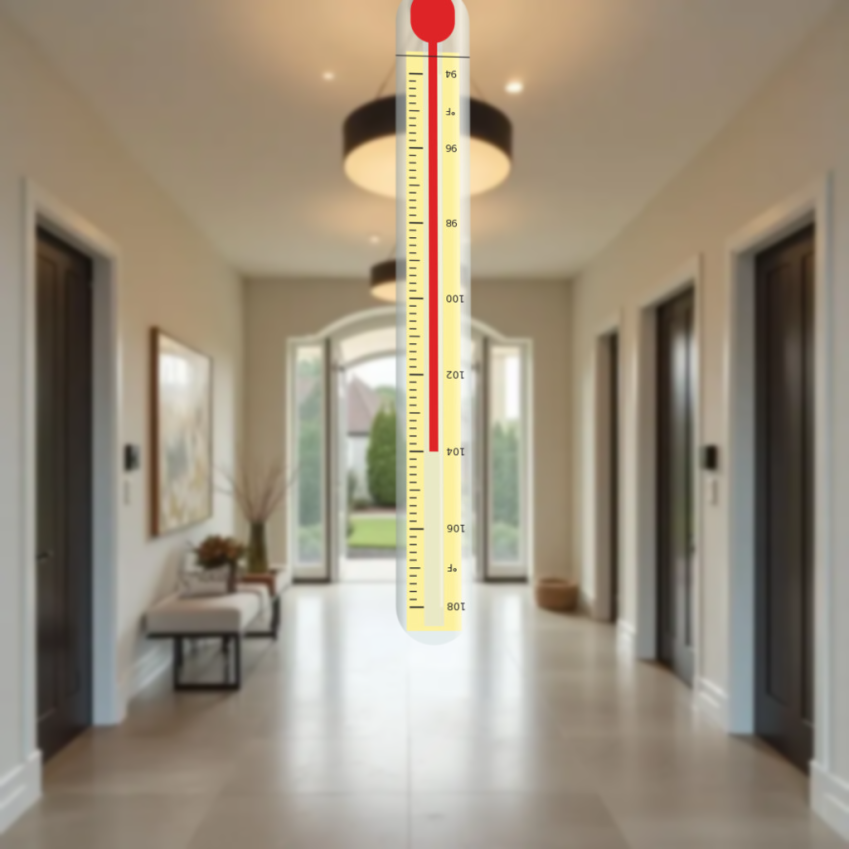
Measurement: **104** °F
